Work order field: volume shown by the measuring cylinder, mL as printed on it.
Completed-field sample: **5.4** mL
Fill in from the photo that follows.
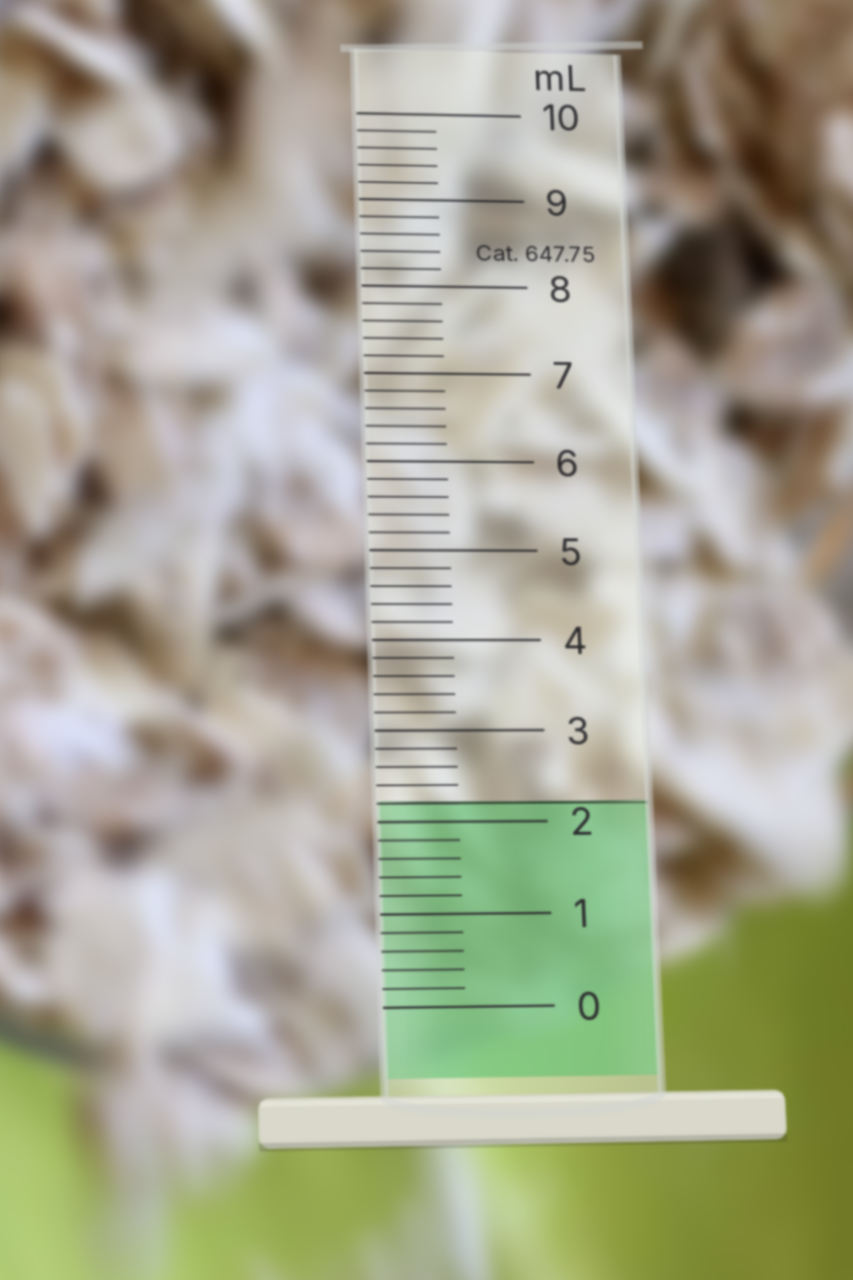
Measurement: **2.2** mL
